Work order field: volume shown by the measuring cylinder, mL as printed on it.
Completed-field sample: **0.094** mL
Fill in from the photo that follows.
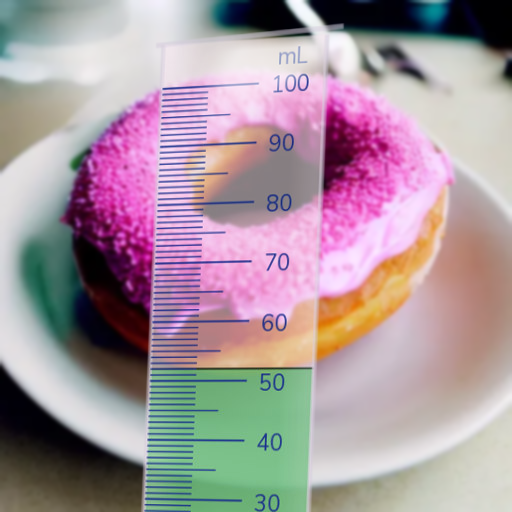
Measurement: **52** mL
